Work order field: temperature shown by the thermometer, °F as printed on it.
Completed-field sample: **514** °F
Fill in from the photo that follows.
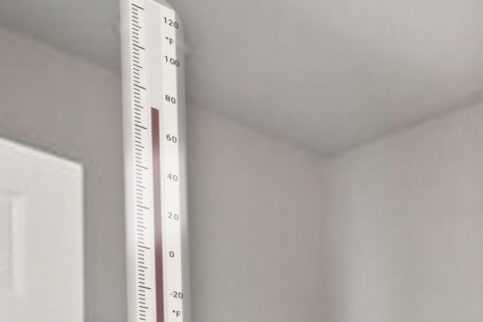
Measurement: **72** °F
